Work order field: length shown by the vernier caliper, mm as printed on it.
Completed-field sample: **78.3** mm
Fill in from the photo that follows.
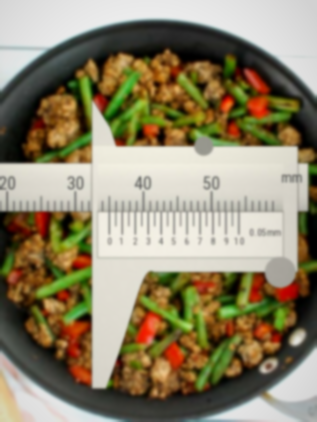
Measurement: **35.0** mm
